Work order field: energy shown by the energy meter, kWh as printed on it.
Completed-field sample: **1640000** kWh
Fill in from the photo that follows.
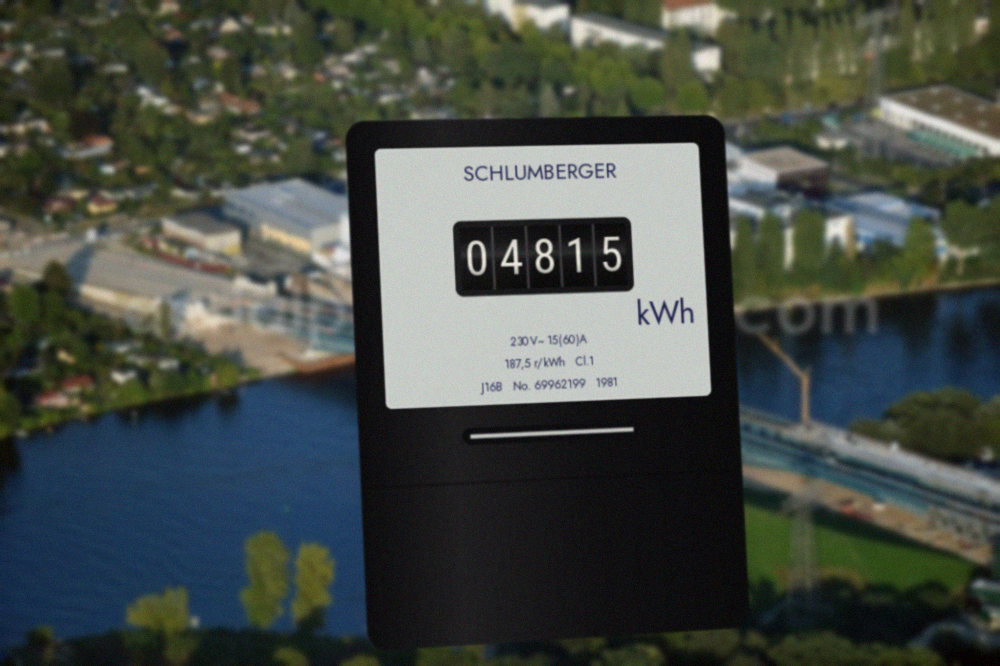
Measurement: **4815** kWh
